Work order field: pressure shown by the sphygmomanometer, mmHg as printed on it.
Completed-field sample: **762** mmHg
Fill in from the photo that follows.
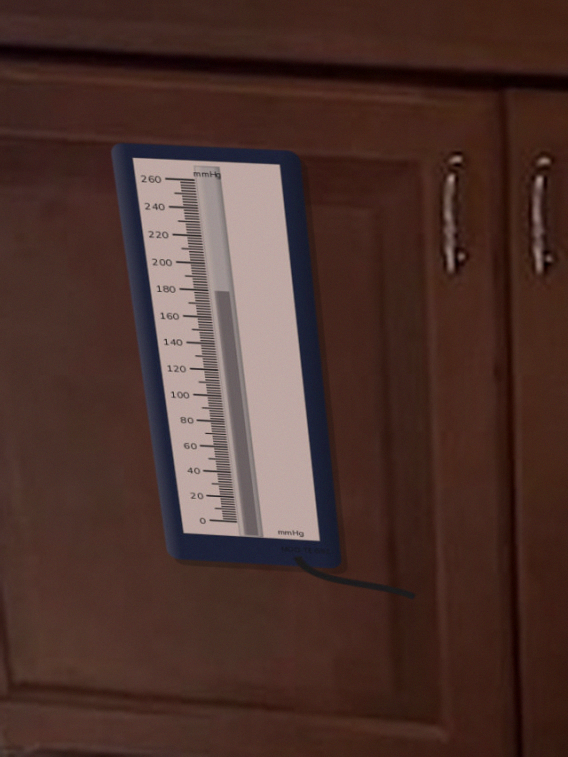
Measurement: **180** mmHg
